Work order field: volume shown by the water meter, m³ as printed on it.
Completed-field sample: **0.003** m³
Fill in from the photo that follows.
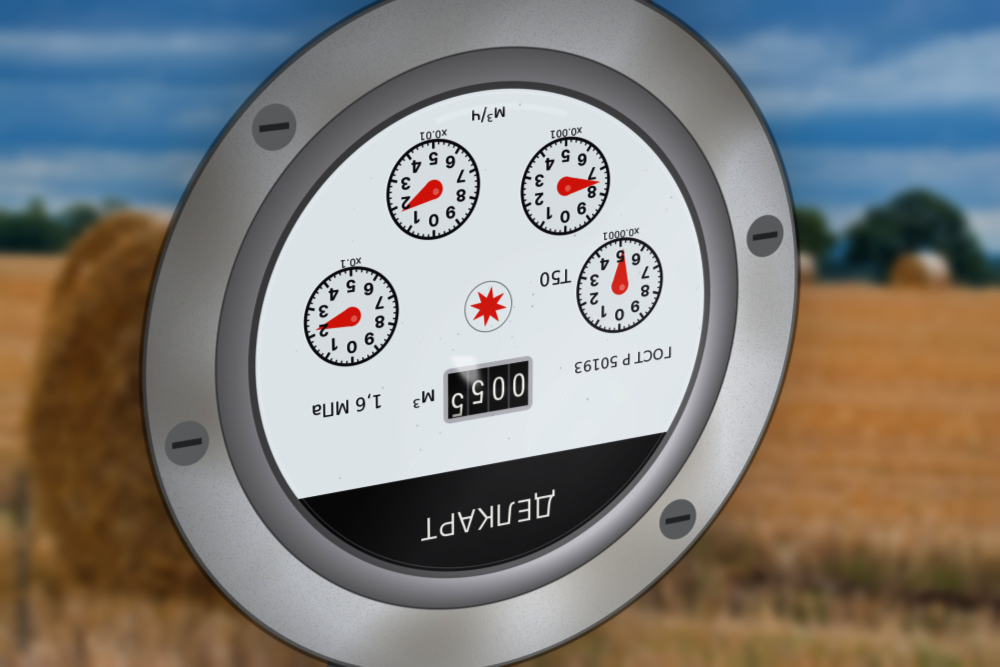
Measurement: **55.2175** m³
